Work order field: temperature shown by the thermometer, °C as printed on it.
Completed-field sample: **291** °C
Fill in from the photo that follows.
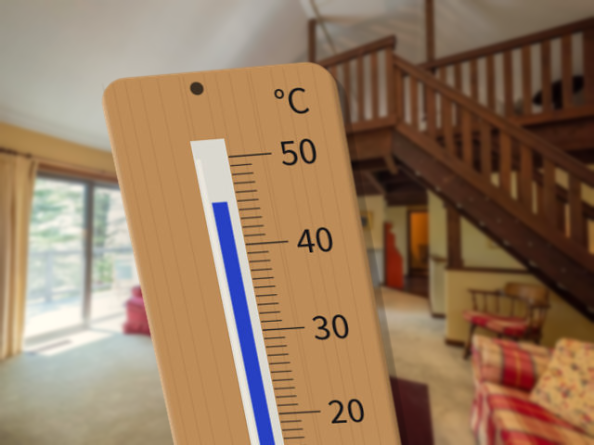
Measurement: **45** °C
